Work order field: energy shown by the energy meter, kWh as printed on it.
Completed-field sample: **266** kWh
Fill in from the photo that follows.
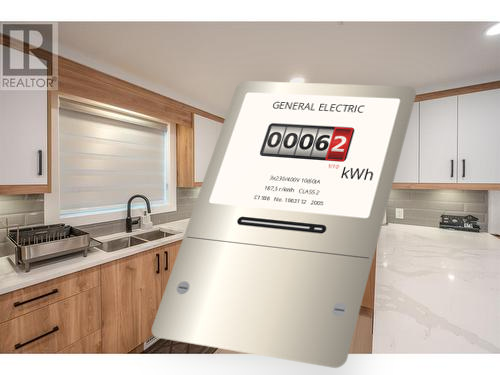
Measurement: **6.2** kWh
